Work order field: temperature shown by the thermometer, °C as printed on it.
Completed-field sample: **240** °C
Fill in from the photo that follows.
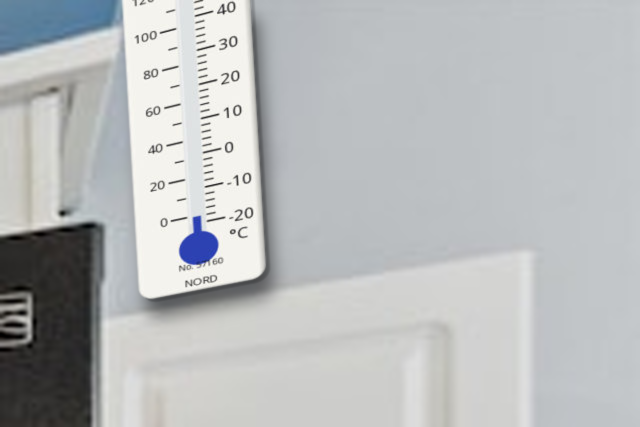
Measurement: **-18** °C
